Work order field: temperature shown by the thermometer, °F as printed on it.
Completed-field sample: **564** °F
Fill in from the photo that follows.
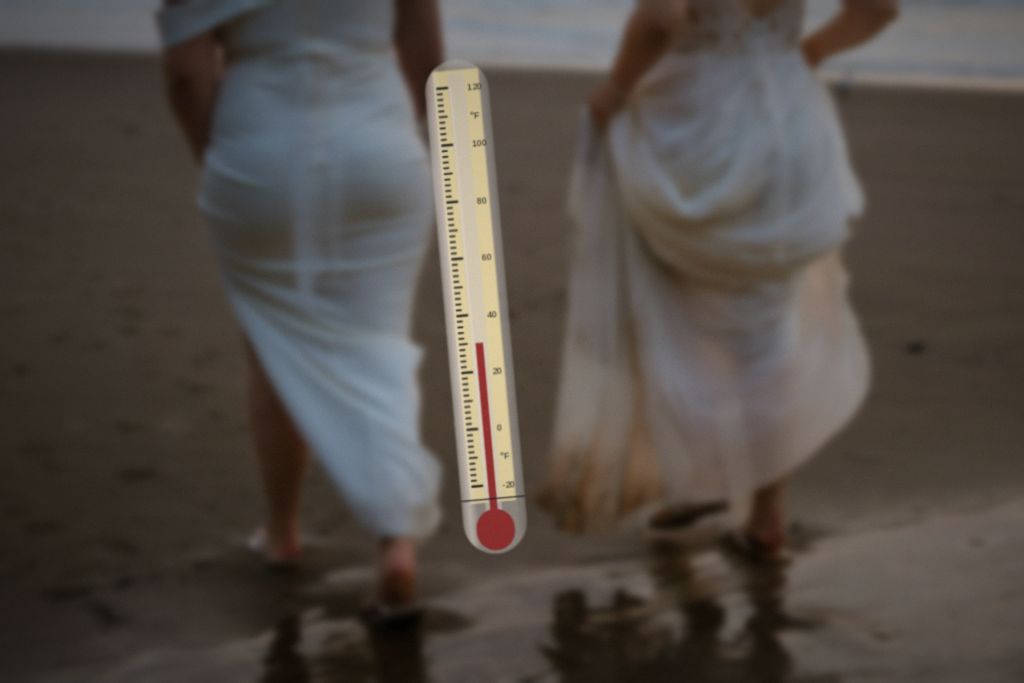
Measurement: **30** °F
